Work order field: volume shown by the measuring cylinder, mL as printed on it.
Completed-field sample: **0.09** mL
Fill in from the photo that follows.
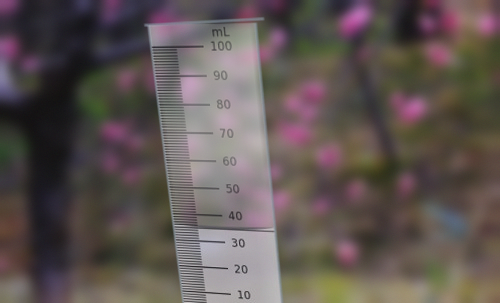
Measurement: **35** mL
